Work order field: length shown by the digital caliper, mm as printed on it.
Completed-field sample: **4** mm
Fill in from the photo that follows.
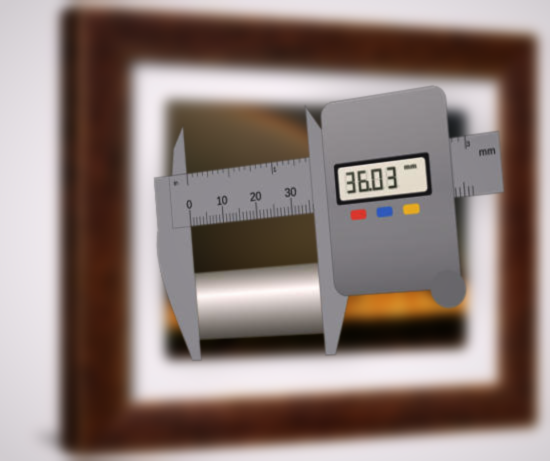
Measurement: **36.03** mm
